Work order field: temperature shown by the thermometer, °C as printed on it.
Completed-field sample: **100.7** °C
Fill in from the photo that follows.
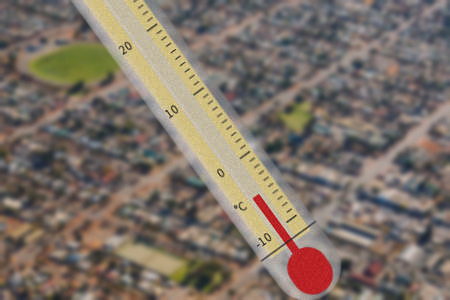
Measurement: **-5** °C
